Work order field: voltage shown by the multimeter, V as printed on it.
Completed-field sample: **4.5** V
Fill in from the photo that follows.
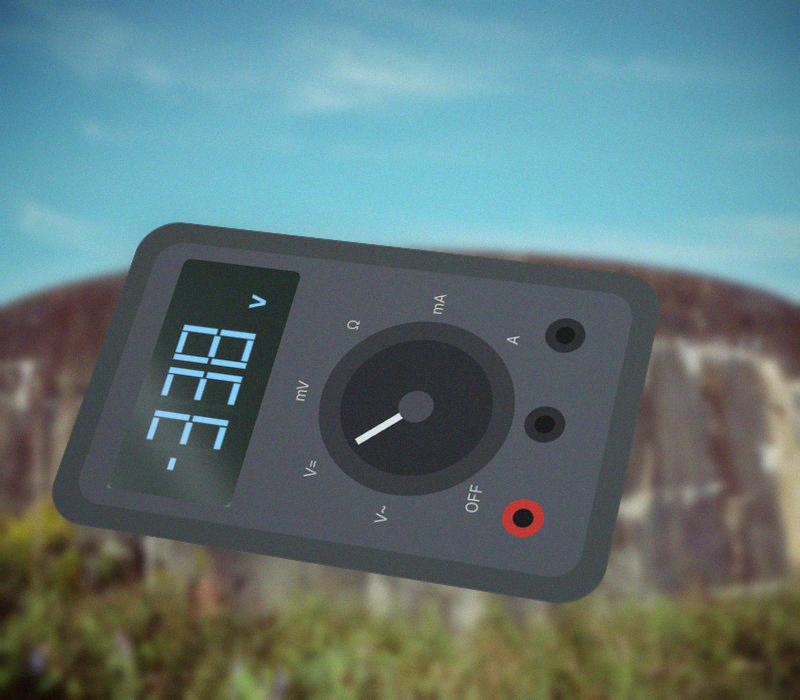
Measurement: **-338** V
